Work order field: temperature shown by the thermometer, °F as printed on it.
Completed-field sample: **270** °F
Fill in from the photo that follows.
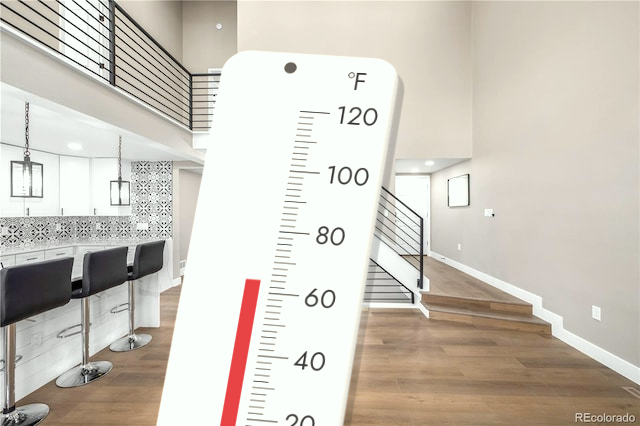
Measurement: **64** °F
